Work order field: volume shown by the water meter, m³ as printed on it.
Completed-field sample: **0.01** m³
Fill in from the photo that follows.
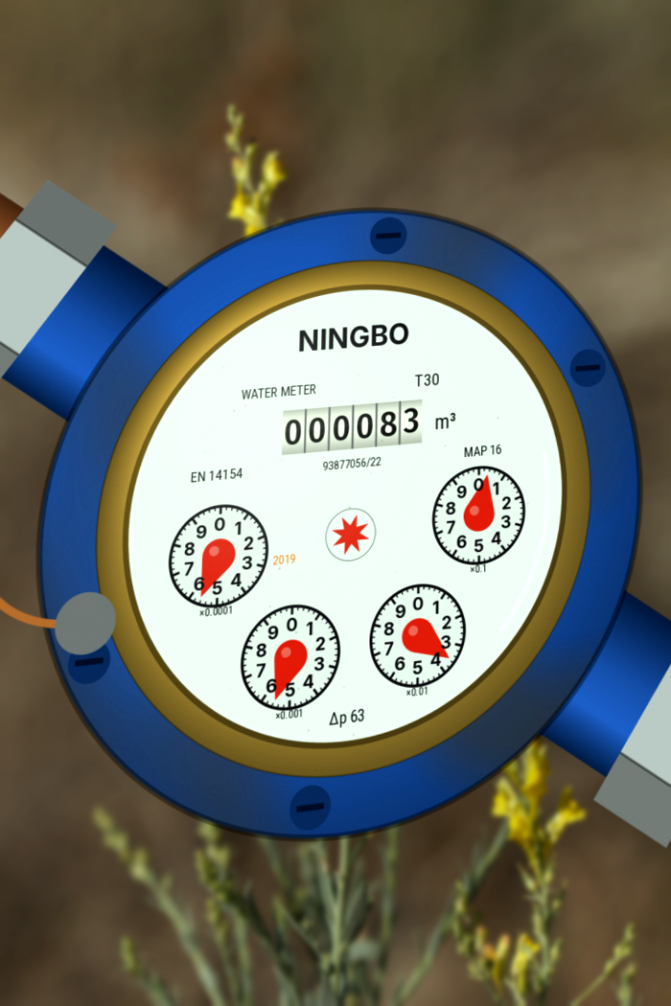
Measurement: **83.0355** m³
